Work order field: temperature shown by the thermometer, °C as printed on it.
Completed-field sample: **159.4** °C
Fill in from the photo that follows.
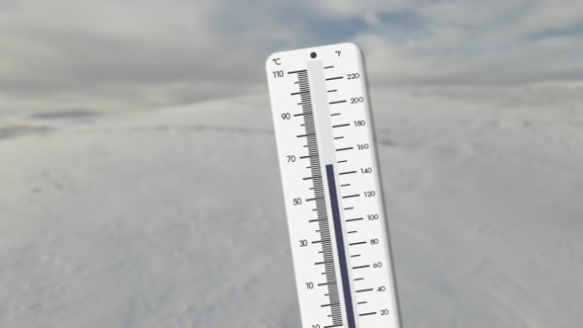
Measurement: **65** °C
